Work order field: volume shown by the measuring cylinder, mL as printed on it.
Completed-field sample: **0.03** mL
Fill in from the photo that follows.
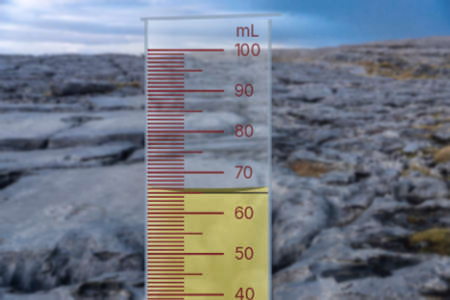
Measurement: **65** mL
